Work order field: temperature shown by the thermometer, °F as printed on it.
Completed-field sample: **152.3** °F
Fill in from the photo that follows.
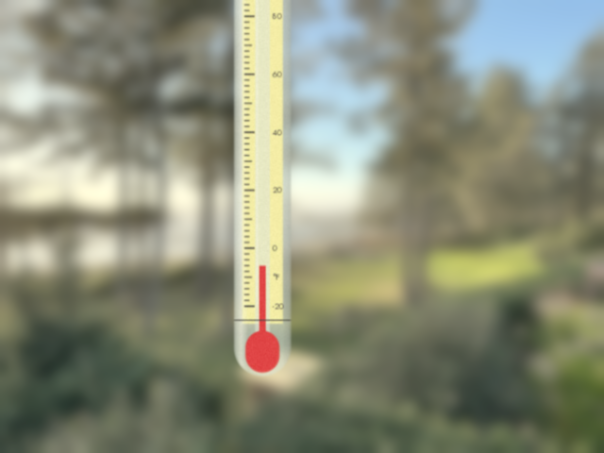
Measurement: **-6** °F
